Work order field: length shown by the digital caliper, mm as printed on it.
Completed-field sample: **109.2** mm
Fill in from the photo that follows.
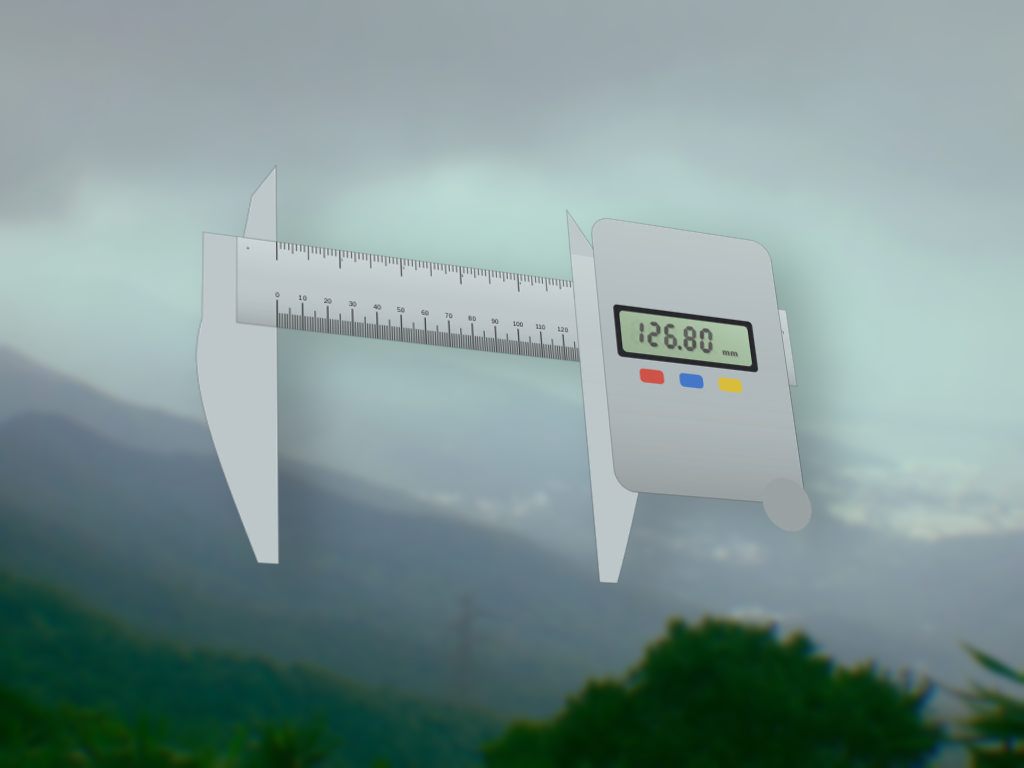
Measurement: **126.80** mm
